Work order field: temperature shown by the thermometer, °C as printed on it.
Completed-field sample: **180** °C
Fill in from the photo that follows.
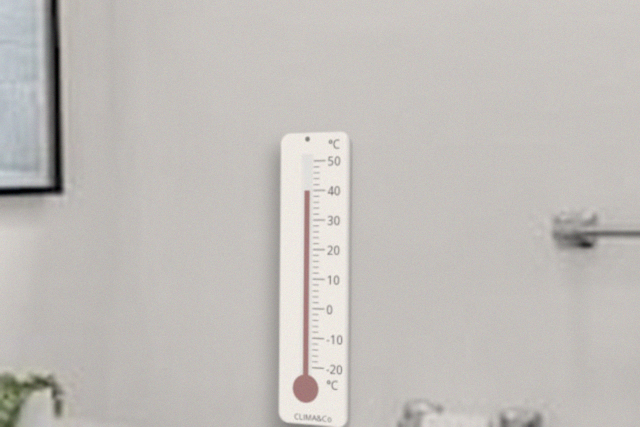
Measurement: **40** °C
